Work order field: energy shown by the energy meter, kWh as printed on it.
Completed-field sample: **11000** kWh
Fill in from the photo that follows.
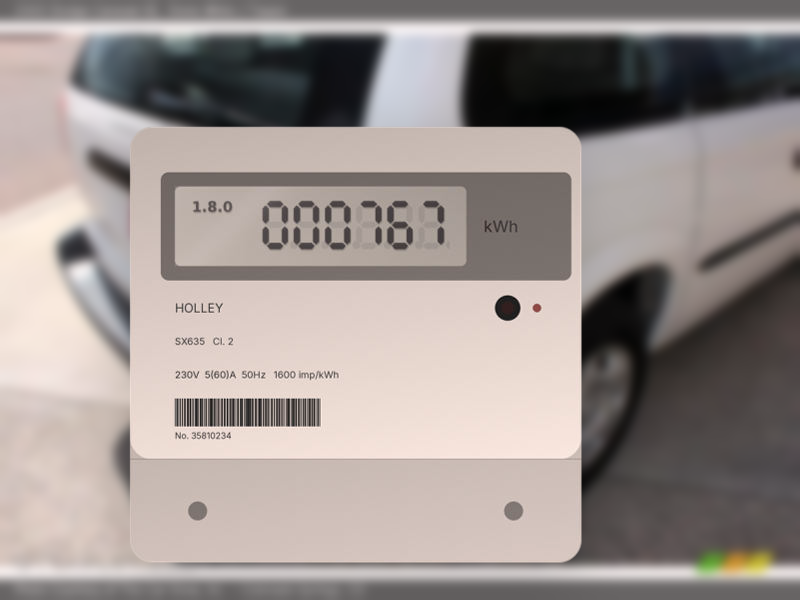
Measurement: **767** kWh
